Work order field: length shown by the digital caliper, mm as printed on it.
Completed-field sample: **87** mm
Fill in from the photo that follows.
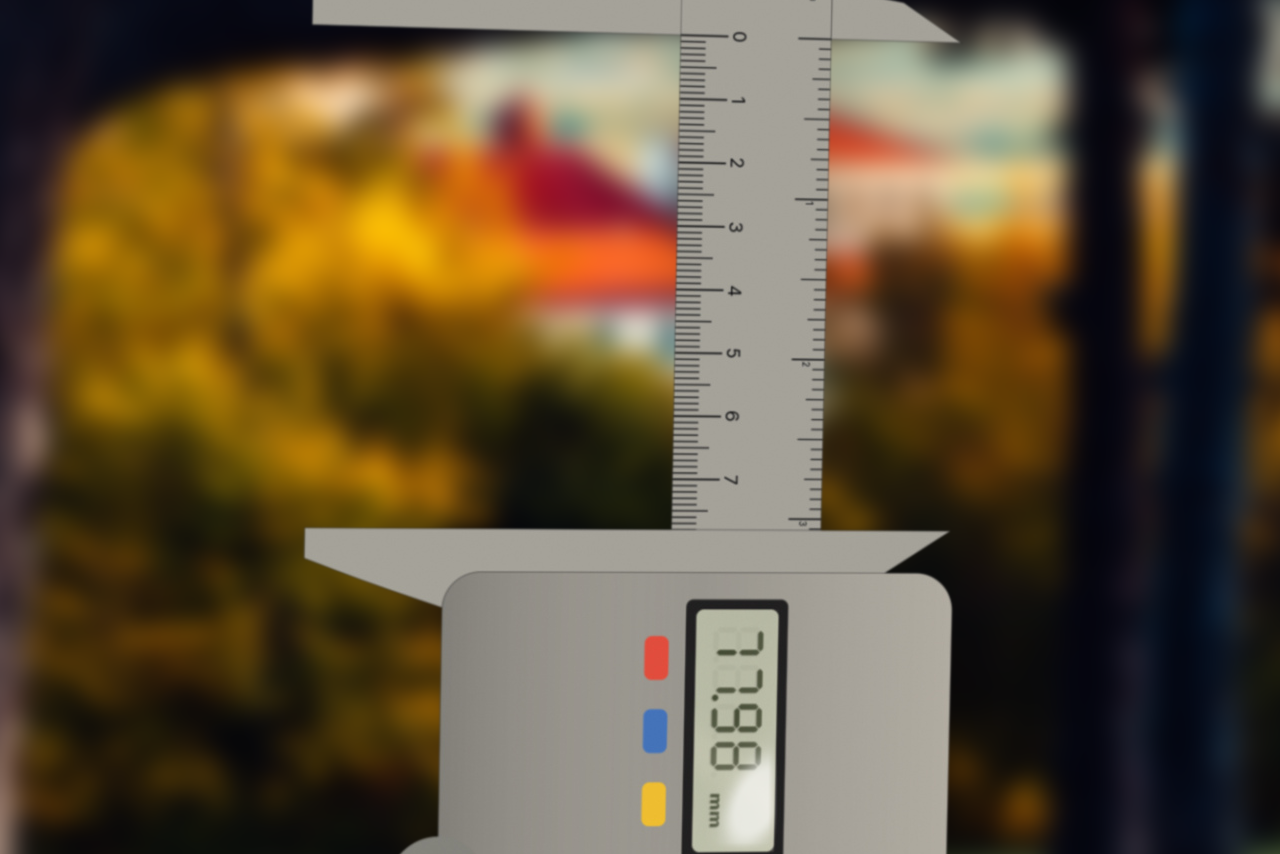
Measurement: **77.98** mm
